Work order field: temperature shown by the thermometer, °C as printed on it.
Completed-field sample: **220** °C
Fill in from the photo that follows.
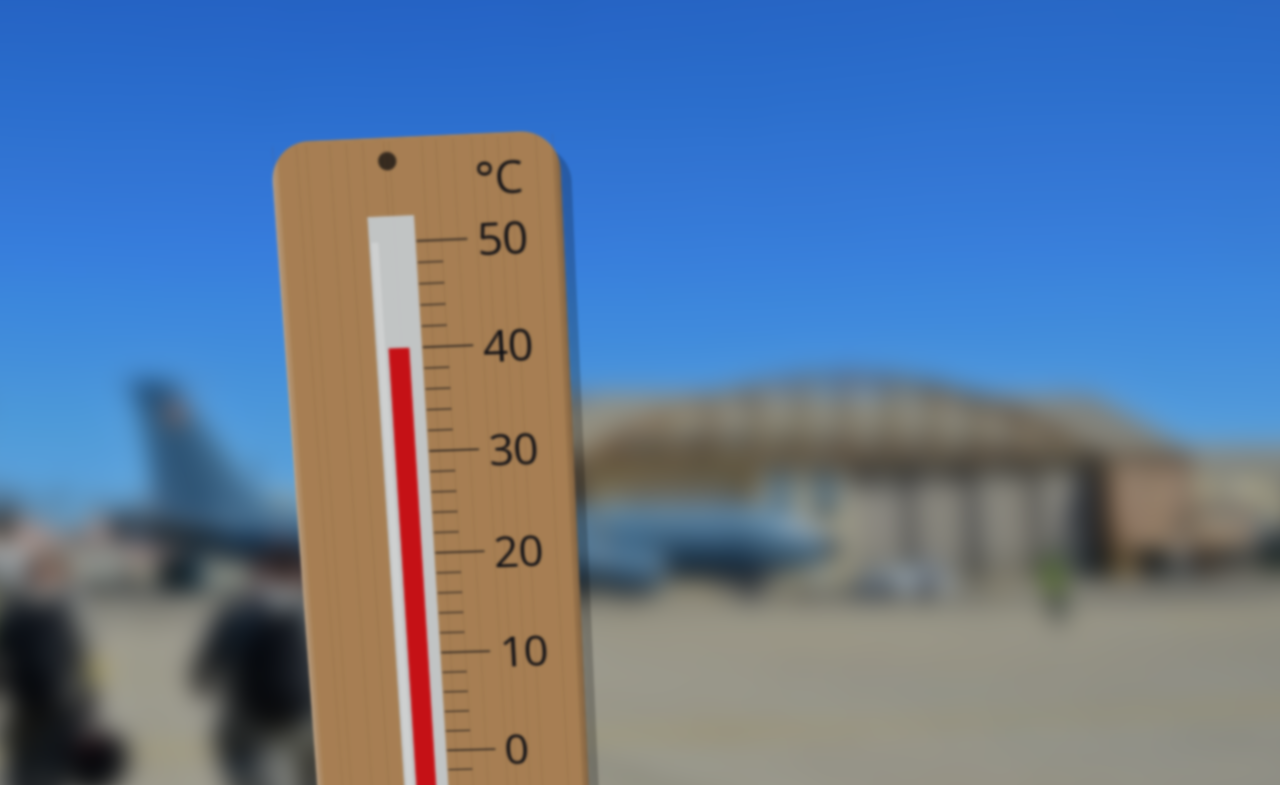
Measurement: **40** °C
